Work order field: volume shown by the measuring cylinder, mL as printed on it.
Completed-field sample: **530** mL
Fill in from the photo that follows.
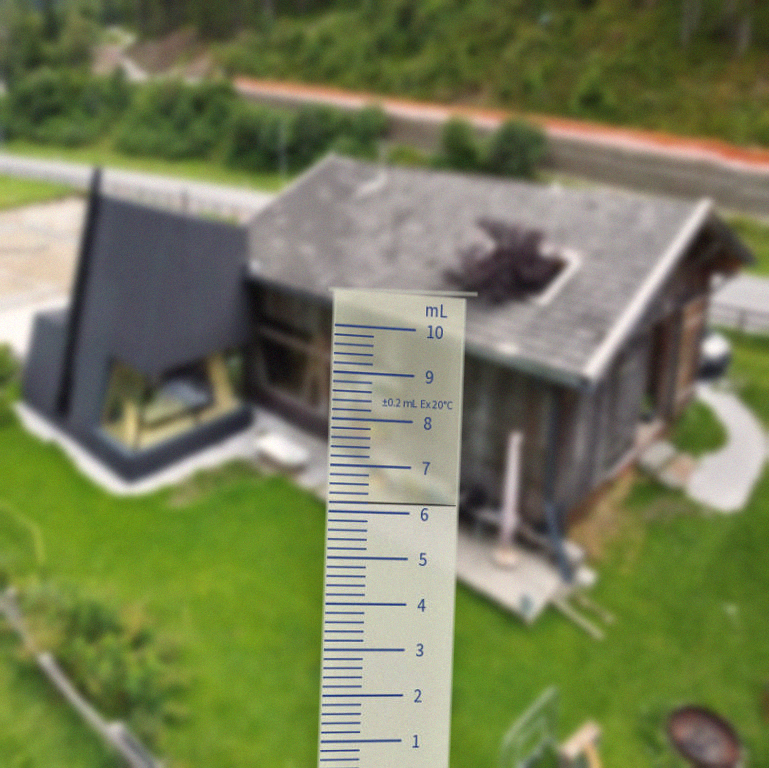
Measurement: **6.2** mL
